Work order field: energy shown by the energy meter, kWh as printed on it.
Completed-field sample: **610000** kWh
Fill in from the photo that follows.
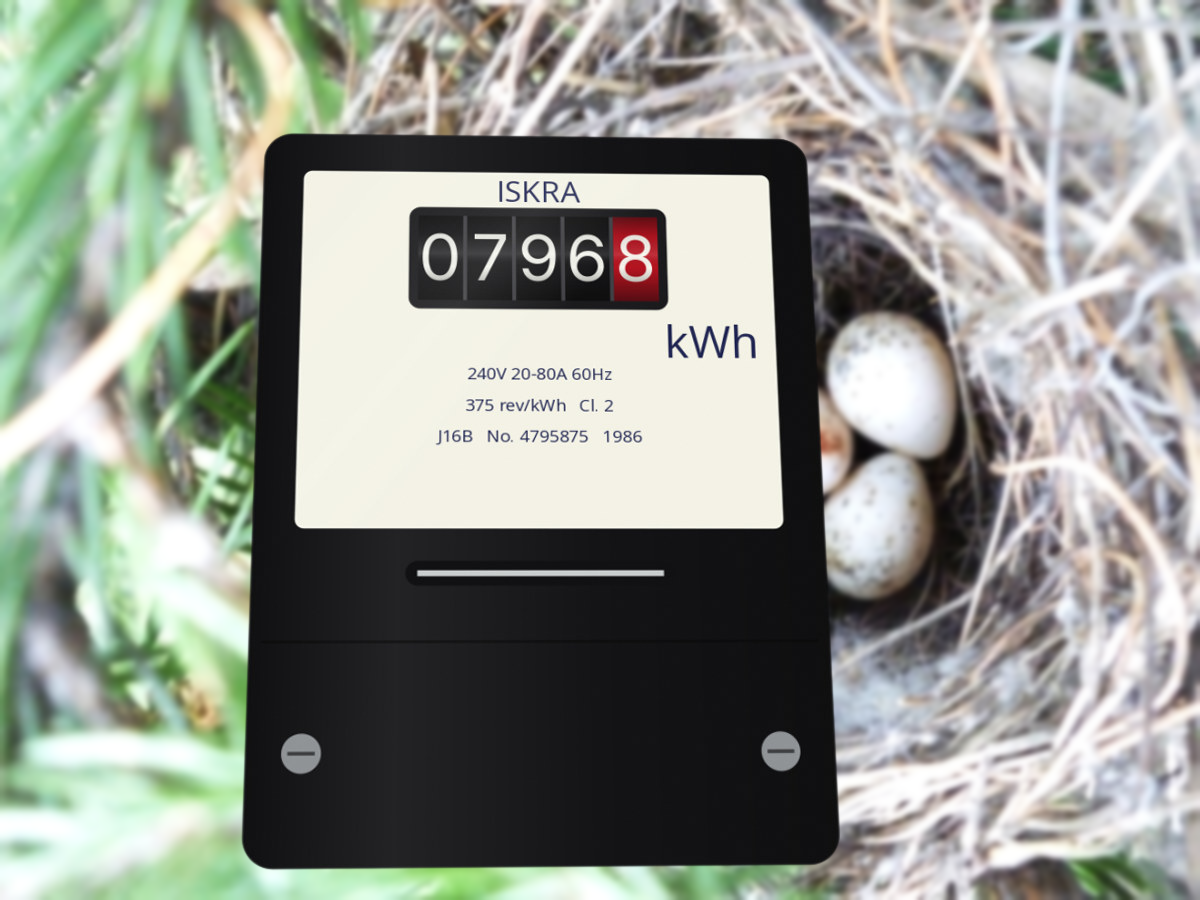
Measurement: **796.8** kWh
